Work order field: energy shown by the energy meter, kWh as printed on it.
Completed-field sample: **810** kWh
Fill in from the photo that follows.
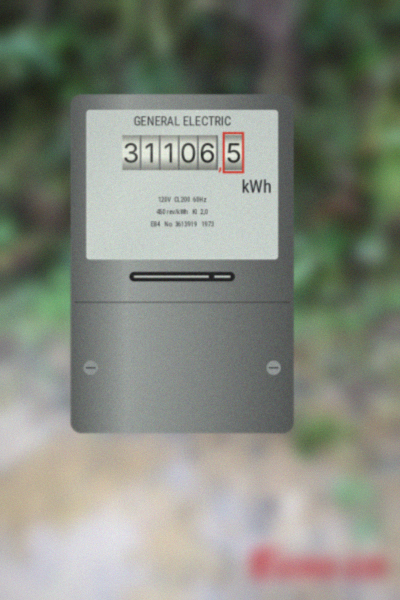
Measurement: **31106.5** kWh
